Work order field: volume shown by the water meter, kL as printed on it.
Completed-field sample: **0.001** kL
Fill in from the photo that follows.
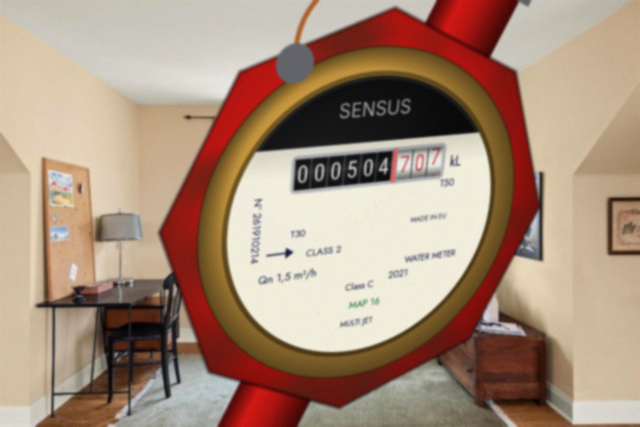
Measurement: **504.707** kL
